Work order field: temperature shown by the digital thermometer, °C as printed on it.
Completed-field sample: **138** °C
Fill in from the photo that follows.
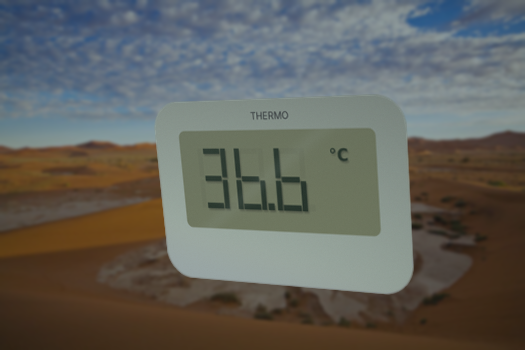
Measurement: **36.6** °C
